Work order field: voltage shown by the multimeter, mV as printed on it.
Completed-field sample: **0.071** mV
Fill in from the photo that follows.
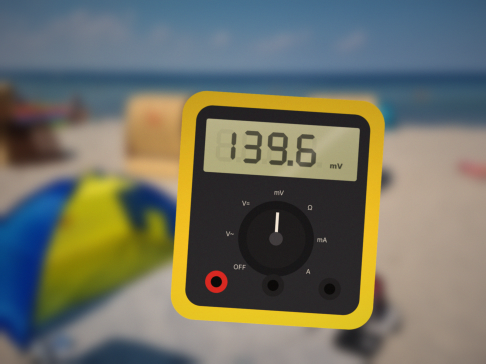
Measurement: **139.6** mV
